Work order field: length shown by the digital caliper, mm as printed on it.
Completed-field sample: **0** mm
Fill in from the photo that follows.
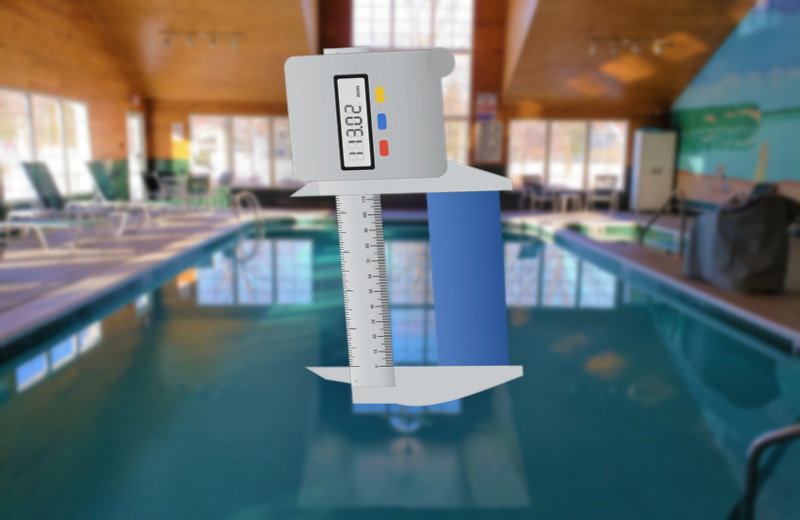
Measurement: **113.02** mm
